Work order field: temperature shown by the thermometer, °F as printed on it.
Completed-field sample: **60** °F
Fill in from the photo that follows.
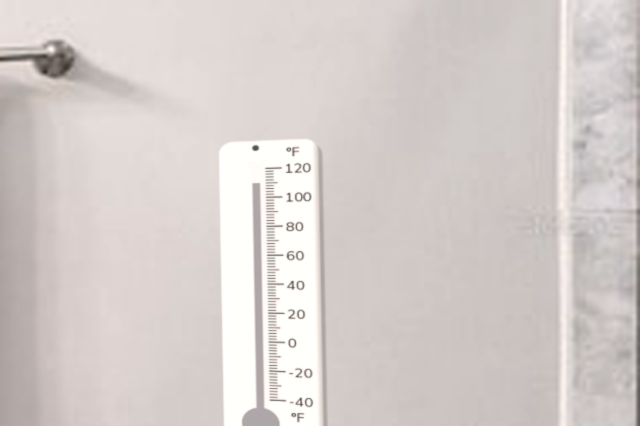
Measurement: **110** °F
